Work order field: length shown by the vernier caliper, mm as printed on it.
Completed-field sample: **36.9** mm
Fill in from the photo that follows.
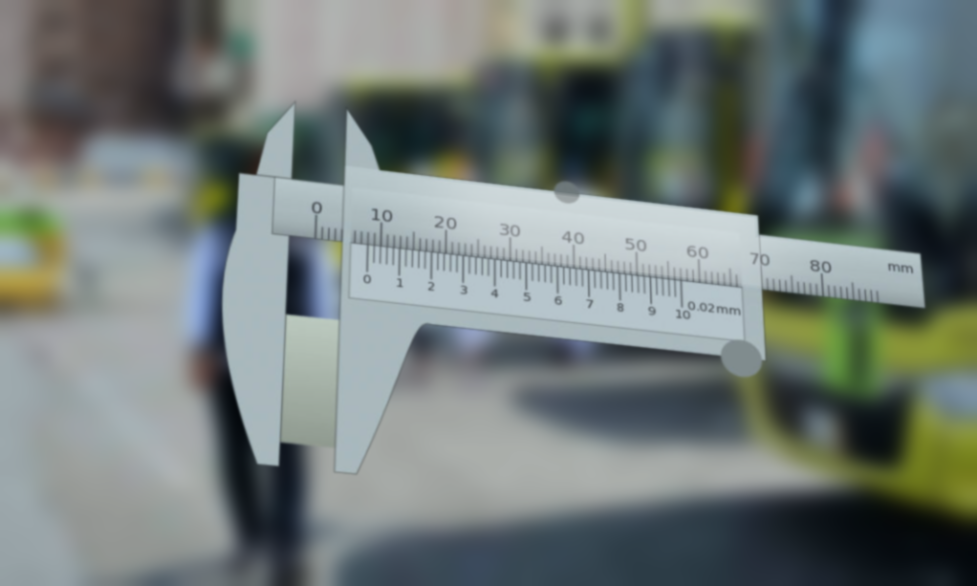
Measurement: **8.0** mm
